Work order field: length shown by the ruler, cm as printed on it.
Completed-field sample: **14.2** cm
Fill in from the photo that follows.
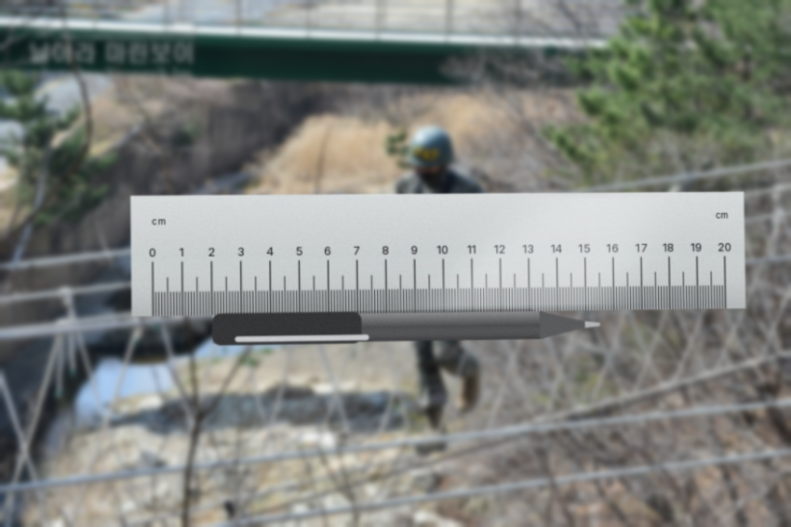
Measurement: **13.5** cm
